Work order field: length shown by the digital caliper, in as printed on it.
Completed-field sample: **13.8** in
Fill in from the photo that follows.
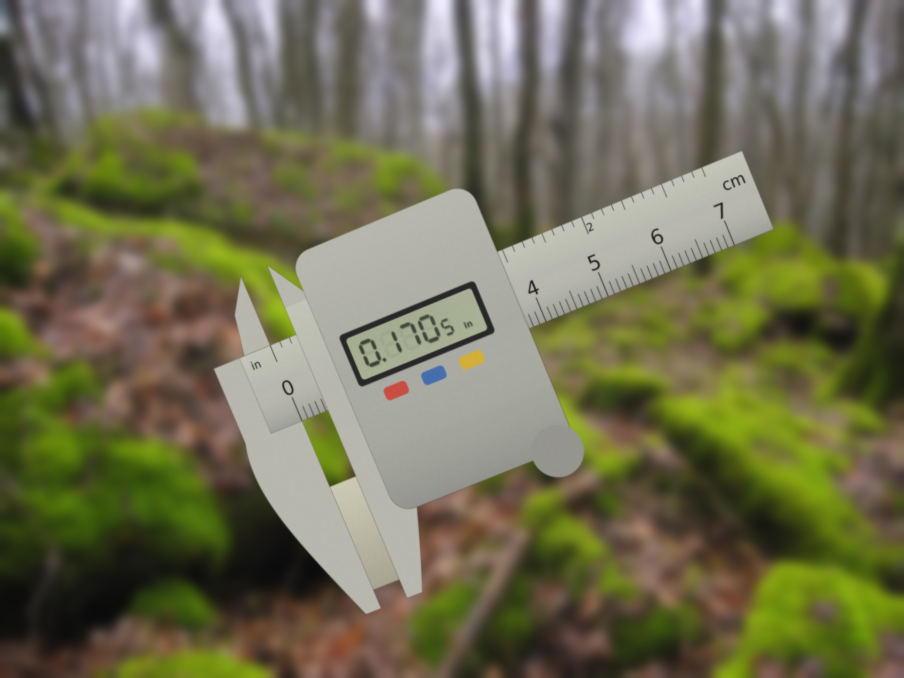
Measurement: **0.1705** in
